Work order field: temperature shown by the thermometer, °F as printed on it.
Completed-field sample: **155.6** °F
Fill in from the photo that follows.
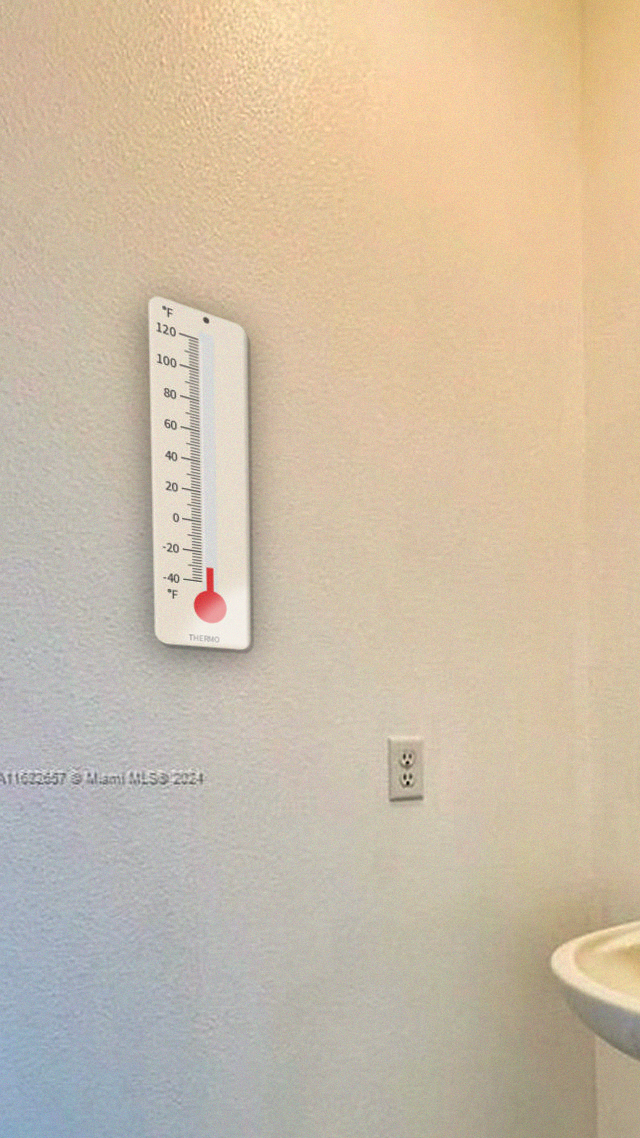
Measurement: **-30** °F
